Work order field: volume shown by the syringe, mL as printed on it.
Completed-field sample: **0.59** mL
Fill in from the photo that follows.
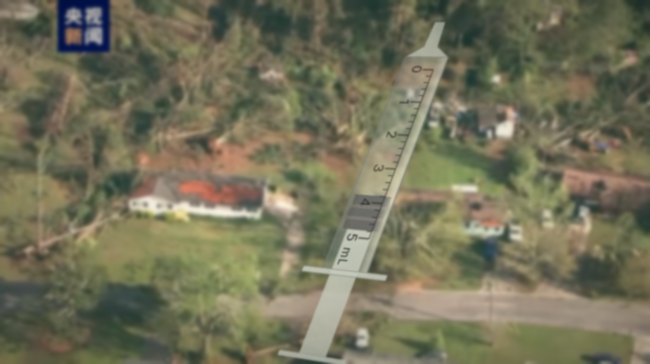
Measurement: **3.8** mL
